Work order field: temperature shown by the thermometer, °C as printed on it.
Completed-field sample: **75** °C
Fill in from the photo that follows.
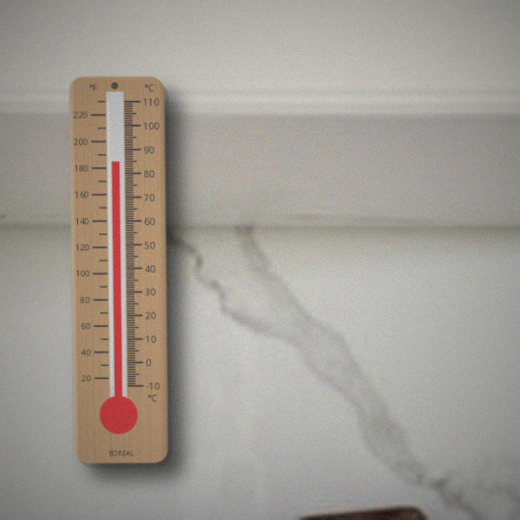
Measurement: **85** °C
